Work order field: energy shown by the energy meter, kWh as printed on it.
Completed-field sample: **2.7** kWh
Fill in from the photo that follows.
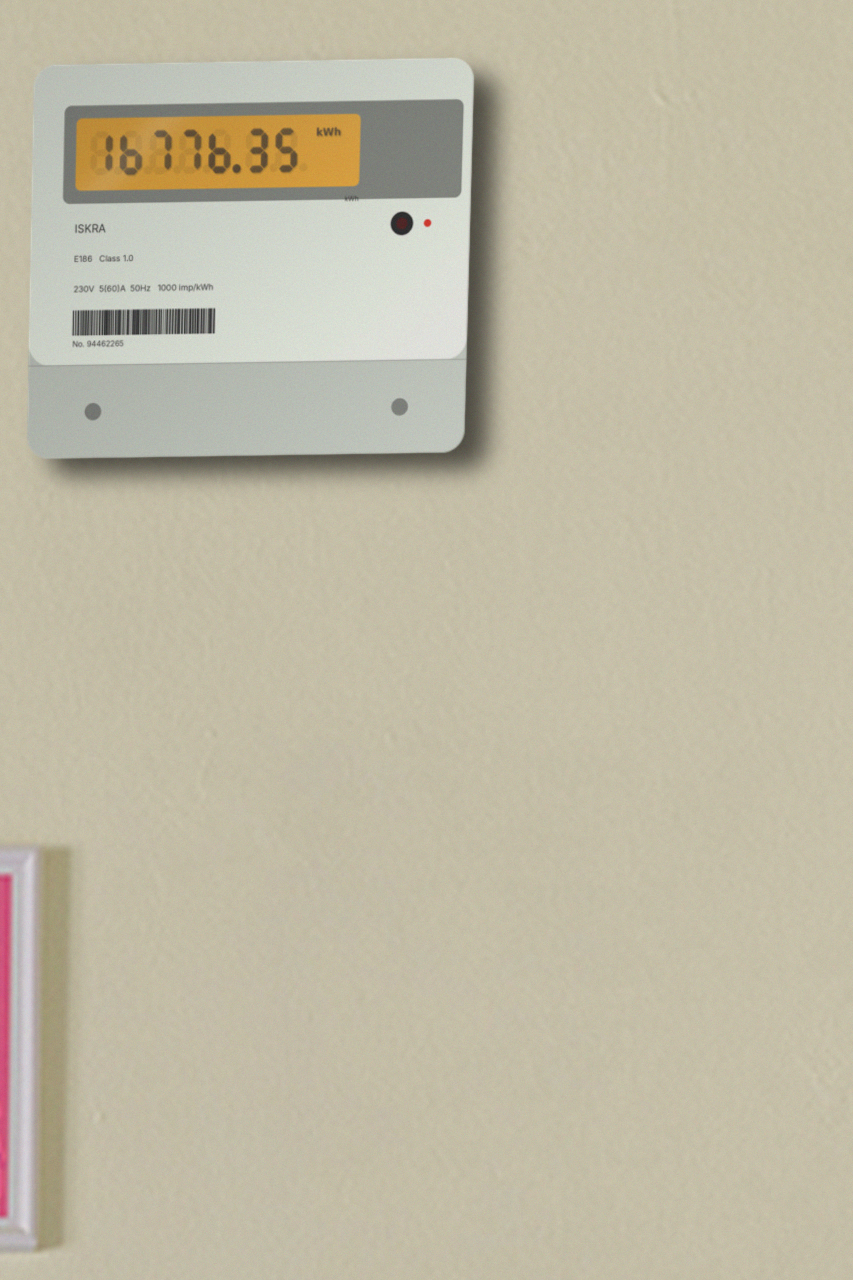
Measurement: **16776.35** kWh
